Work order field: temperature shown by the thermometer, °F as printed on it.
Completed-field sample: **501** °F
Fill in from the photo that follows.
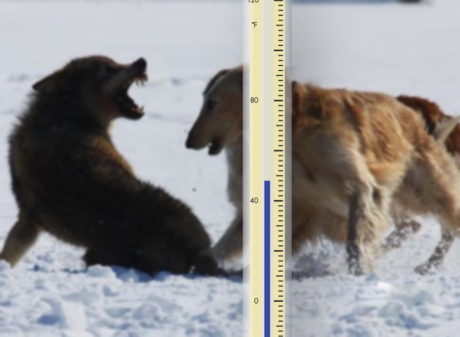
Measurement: **48** °F
